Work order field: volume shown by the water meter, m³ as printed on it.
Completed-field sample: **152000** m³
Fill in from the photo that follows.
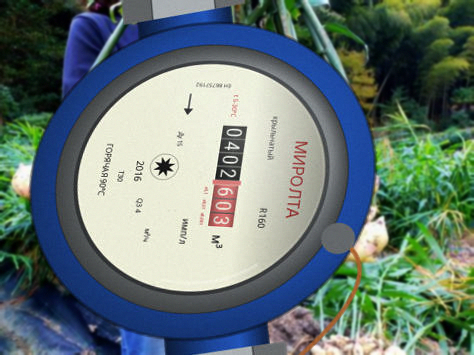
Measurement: **402.603** m³
